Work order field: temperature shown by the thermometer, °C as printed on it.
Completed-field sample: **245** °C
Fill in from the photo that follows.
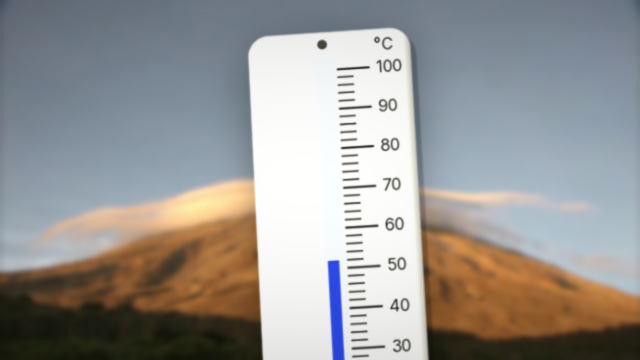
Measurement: **52** °C
